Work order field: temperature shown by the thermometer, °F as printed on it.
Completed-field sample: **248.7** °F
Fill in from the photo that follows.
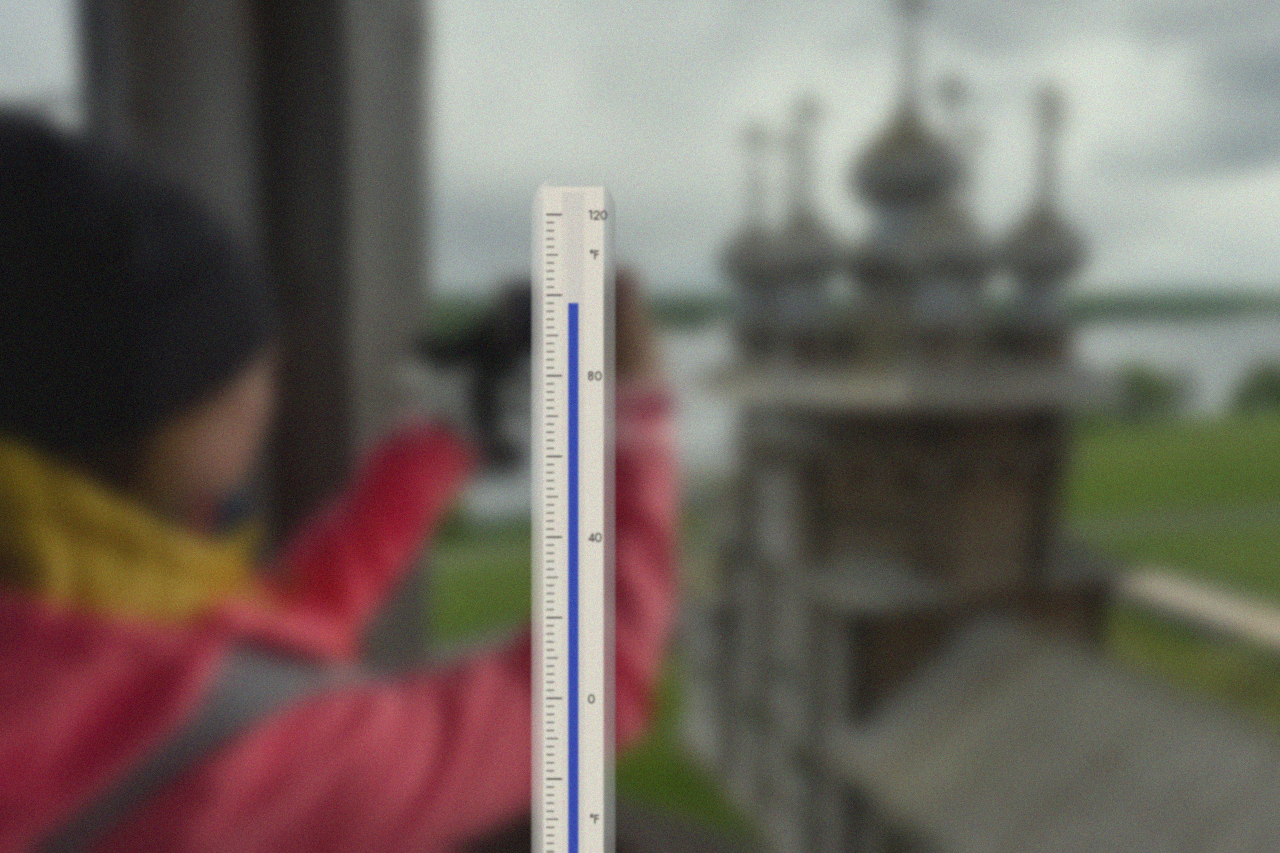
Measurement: **98** °F
